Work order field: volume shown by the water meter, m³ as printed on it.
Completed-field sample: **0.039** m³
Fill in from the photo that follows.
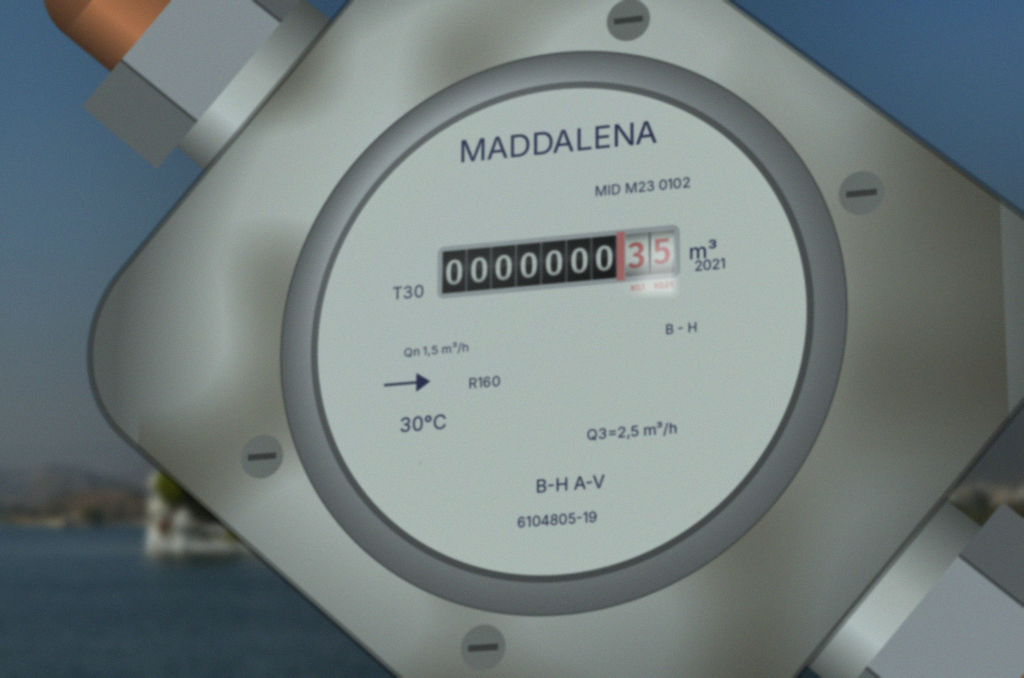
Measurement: **0.35** m³
